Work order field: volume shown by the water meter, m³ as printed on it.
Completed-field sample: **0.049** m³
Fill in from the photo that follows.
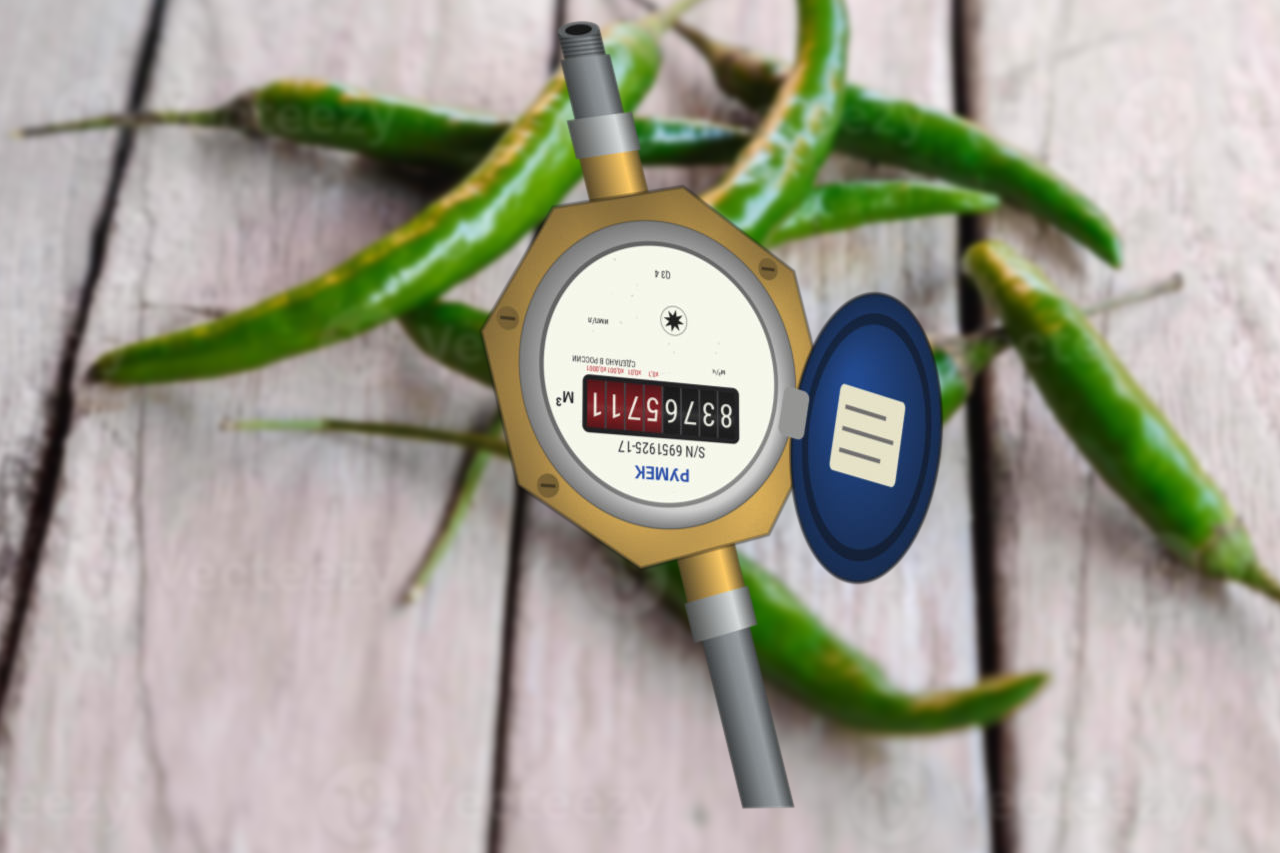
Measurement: **8376.5711** m³
